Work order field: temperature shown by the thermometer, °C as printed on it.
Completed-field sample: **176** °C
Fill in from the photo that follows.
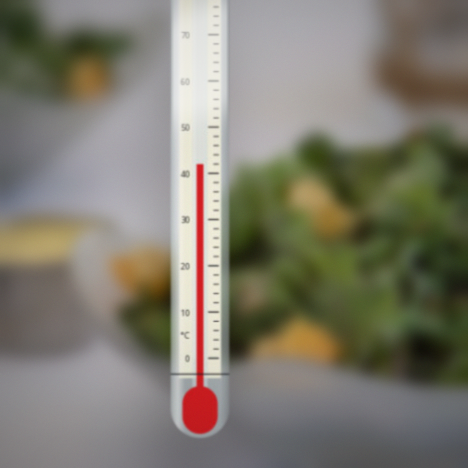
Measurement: **42** °C
